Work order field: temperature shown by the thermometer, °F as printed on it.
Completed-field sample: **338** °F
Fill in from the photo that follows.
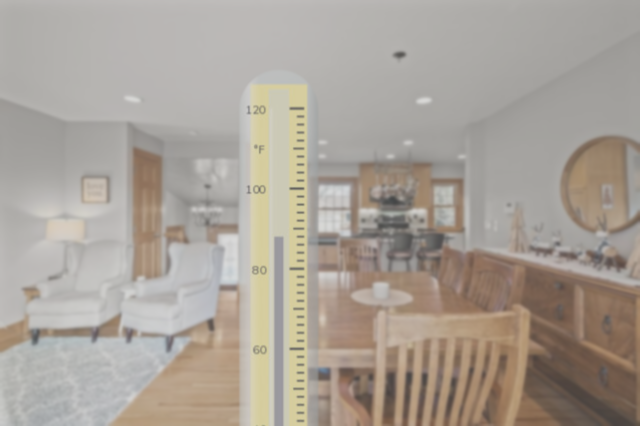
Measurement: **88** °F
